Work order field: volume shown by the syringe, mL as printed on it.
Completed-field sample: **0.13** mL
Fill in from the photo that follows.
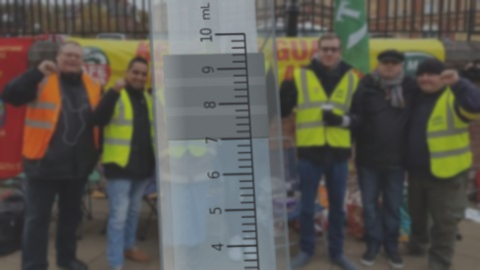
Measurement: **7** mL
